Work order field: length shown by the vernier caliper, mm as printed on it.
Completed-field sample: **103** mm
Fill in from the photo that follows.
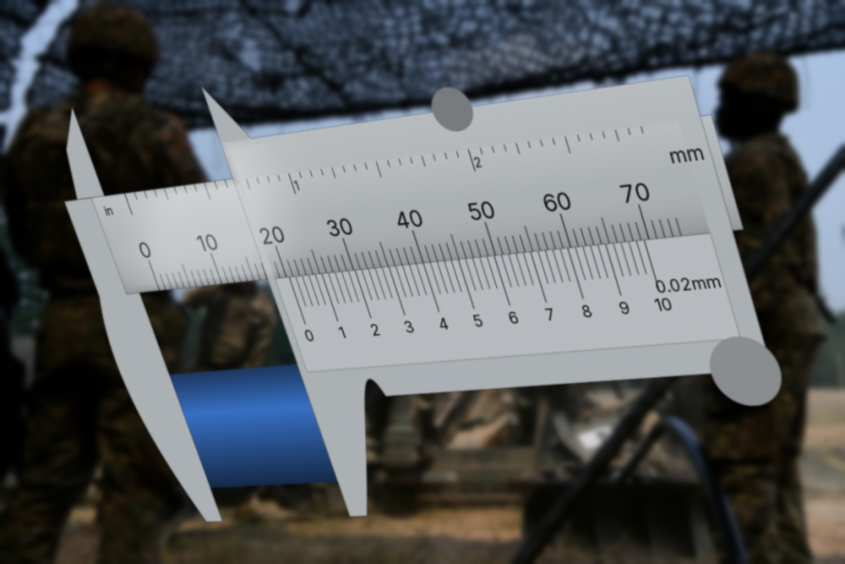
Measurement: **20.4** mm
